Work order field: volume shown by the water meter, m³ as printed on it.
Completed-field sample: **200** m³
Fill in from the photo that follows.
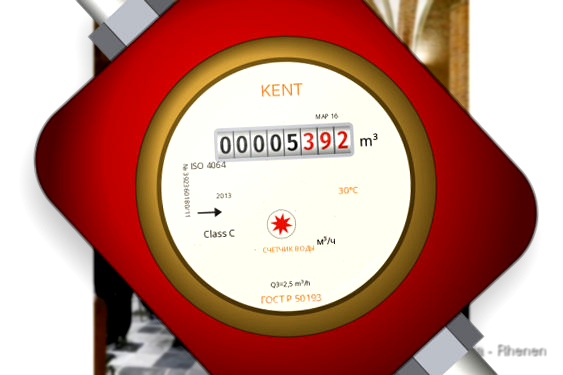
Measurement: **5.392** m³
